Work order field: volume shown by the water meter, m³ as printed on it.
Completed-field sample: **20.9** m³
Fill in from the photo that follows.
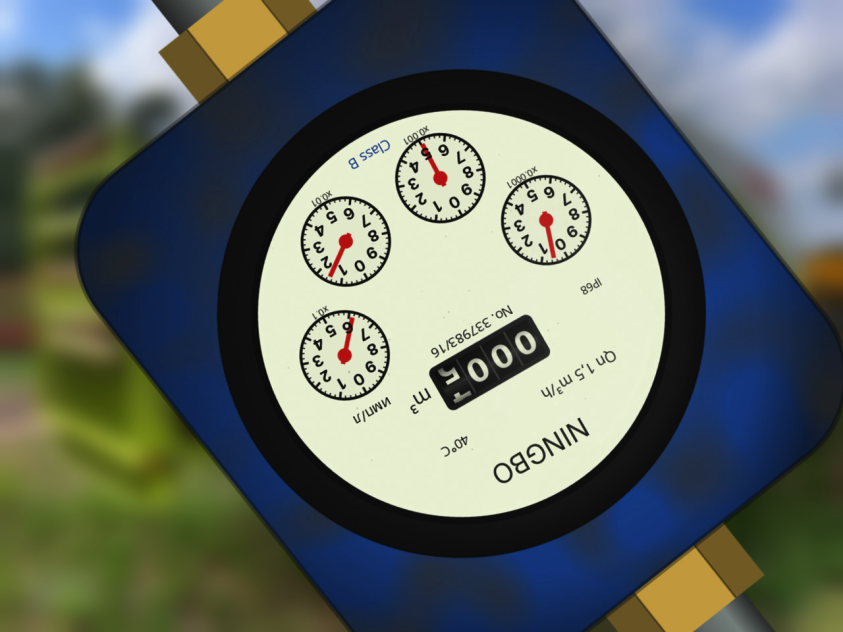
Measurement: **4.6150** m³
